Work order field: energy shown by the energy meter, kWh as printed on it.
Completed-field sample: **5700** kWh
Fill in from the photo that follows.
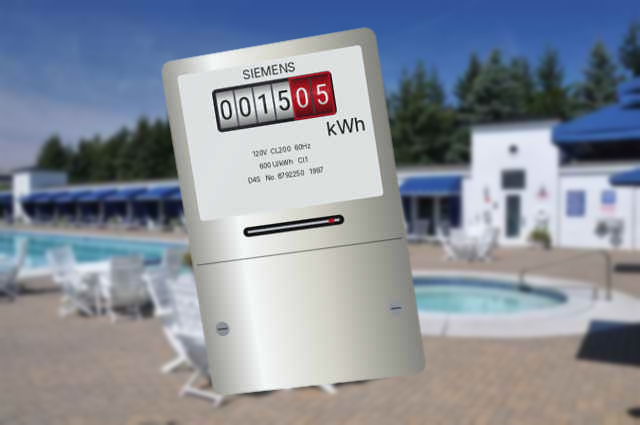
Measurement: **15.05** kWh
